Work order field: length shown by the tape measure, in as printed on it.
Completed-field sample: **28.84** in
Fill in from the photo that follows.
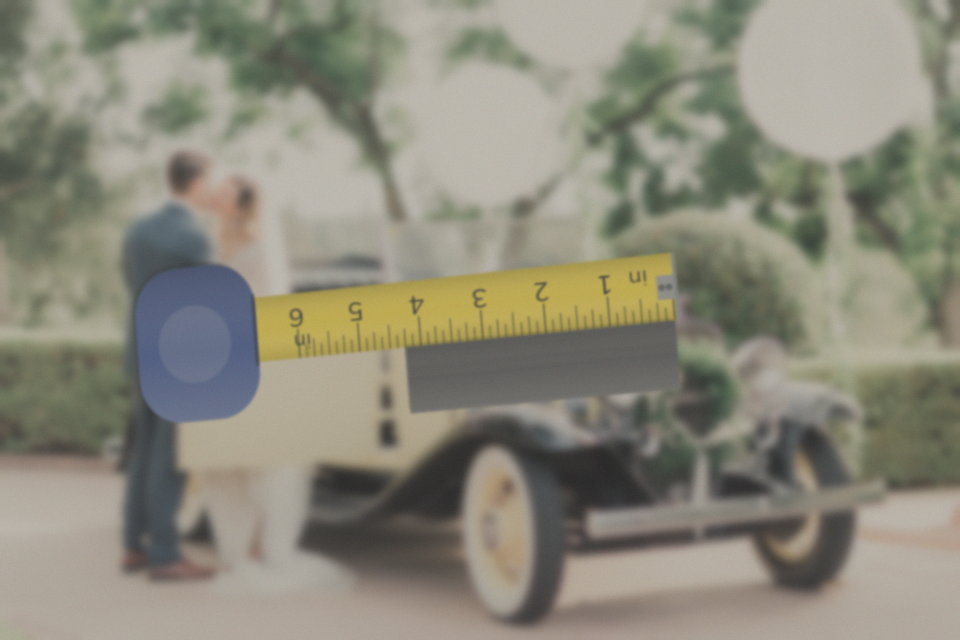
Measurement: **4.25** in
